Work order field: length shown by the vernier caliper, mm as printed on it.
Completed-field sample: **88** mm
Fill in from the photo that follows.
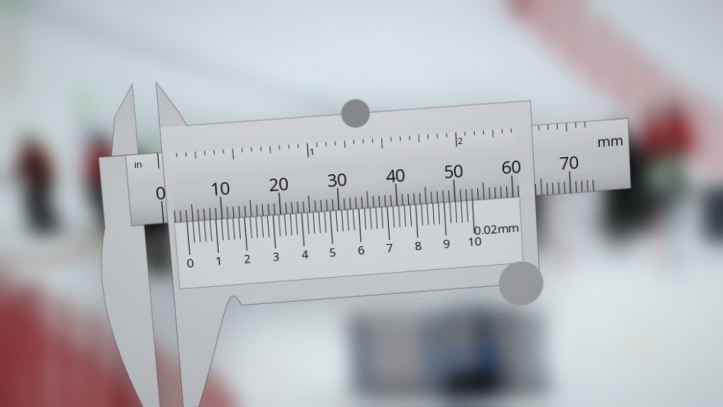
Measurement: **4.0** mm
